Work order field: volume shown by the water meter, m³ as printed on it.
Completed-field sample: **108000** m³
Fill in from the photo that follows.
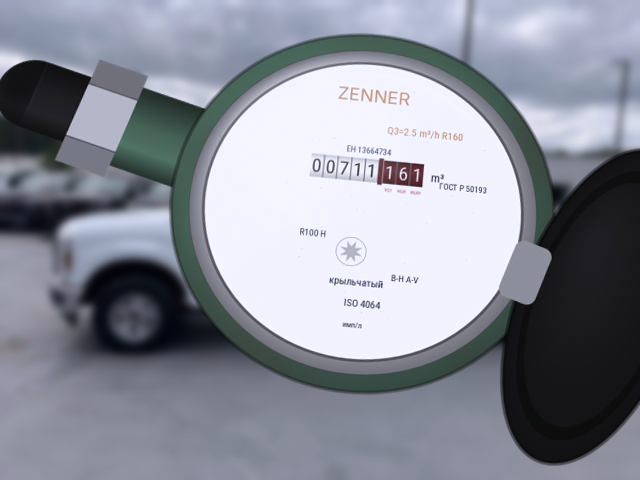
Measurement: **711.161** m³
